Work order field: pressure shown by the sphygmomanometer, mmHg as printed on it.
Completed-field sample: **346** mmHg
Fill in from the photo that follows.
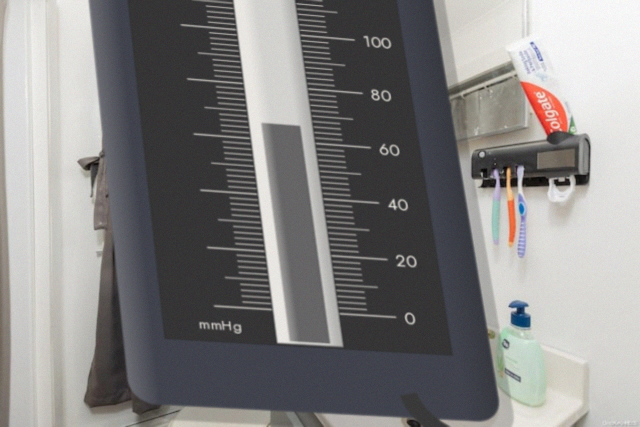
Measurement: **66** mmHg
